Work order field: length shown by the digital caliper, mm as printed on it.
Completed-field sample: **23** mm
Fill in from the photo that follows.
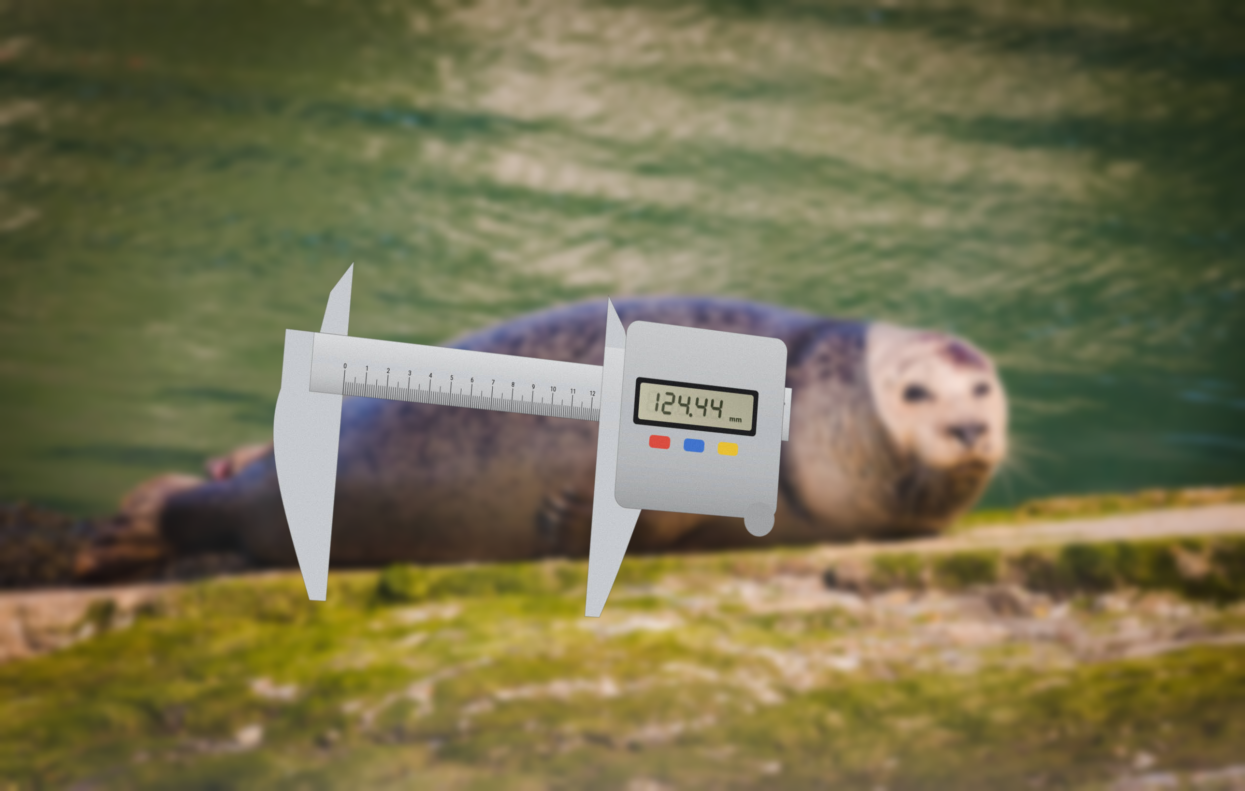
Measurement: **124.44** mm
